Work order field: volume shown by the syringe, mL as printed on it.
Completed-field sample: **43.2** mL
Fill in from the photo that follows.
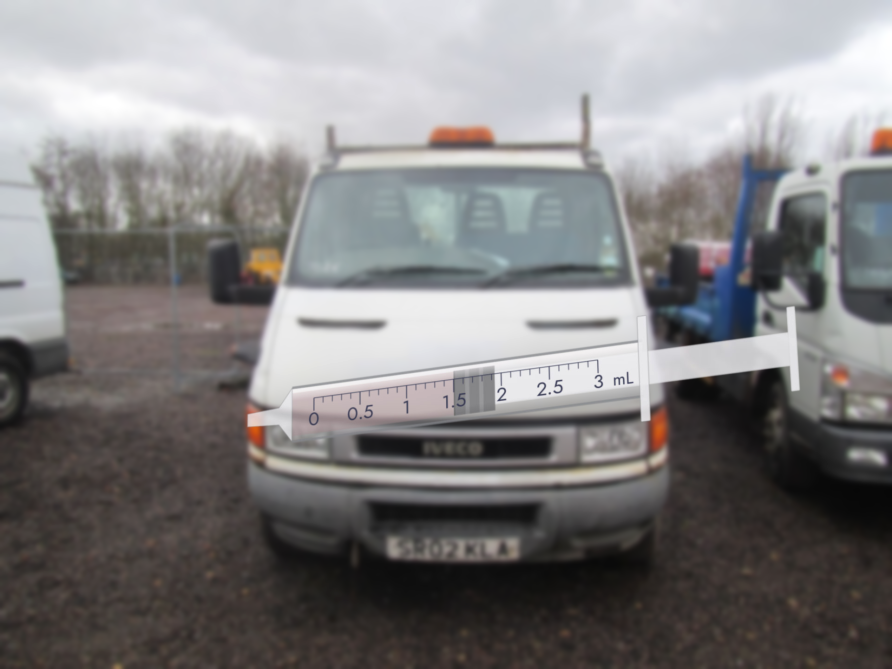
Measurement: **1.5** mL
